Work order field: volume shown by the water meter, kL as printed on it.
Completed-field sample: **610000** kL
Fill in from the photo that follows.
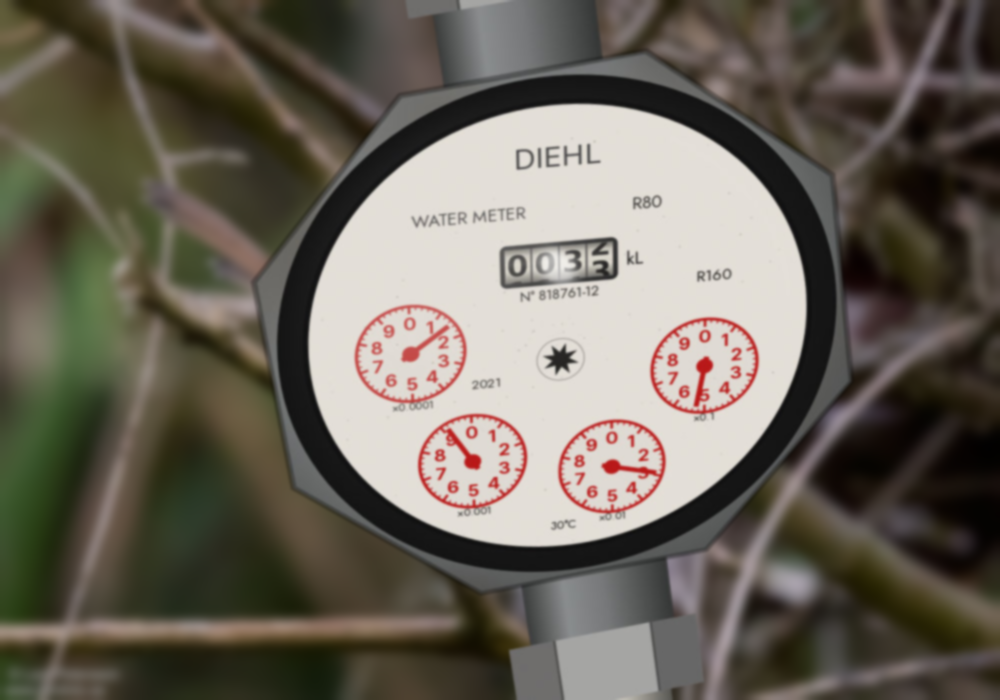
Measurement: **32.5291** kL
